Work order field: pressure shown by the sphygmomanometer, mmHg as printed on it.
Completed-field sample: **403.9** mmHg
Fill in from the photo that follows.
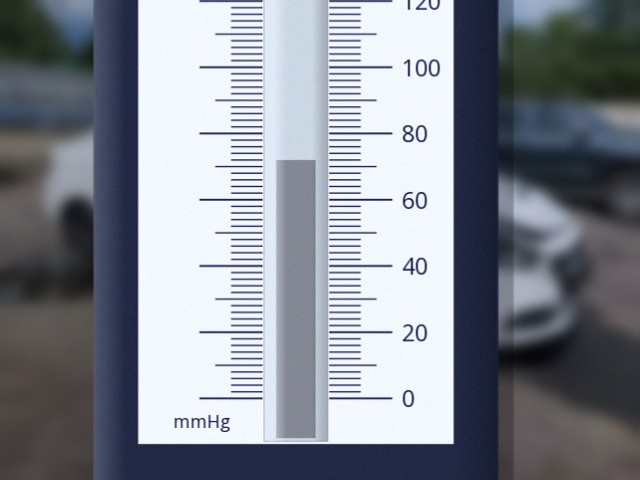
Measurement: **72** mmHg
